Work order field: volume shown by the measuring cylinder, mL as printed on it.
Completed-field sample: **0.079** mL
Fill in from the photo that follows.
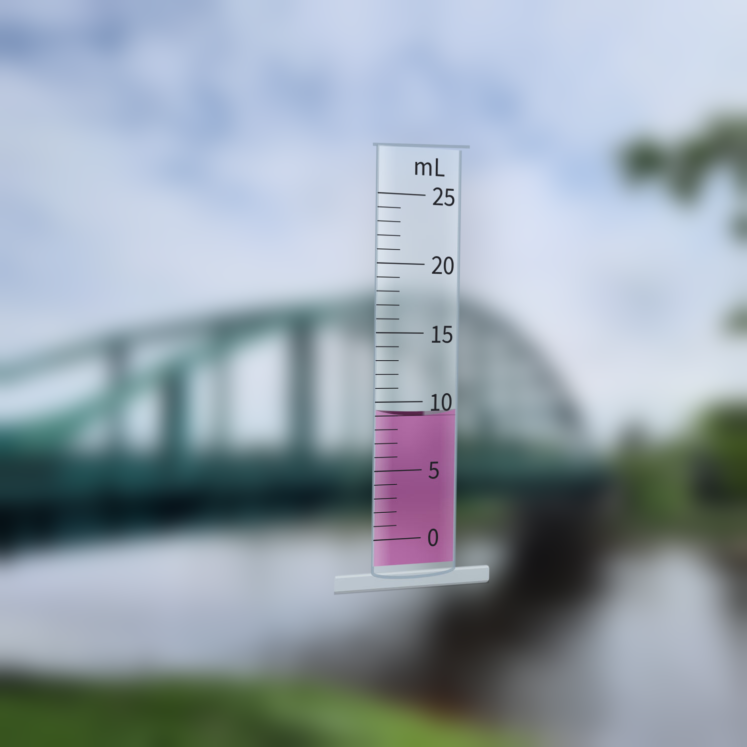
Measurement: **9** mL
